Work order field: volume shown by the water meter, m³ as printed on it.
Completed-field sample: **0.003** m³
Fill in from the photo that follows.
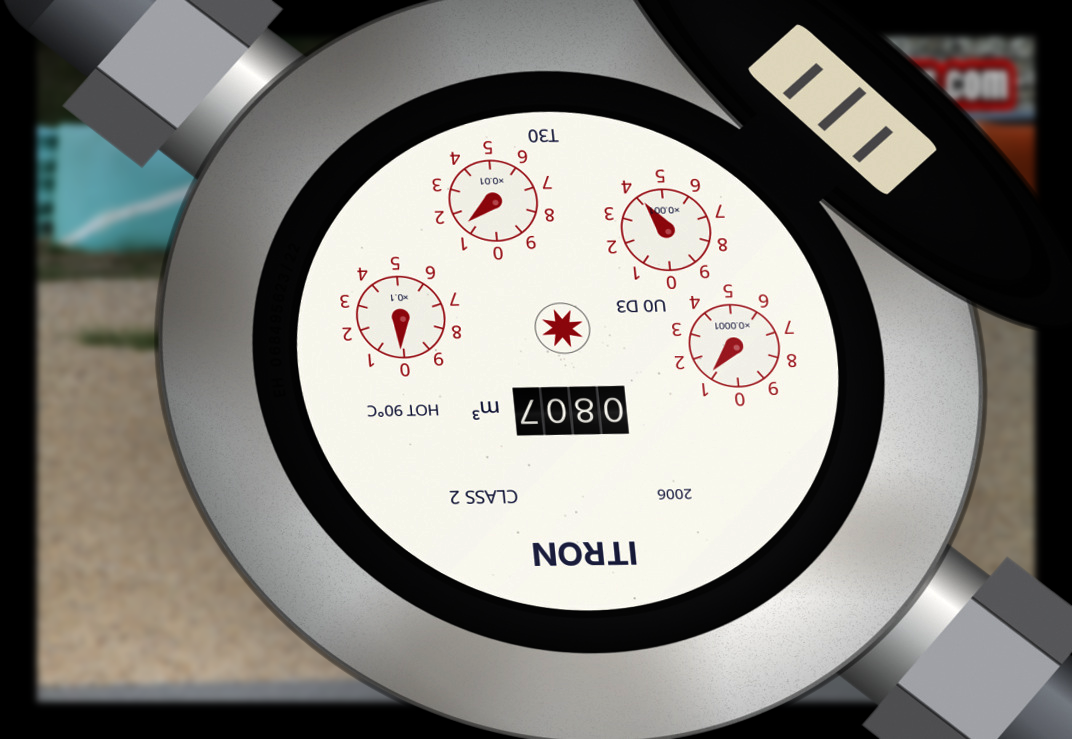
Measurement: **807.0141** m³
